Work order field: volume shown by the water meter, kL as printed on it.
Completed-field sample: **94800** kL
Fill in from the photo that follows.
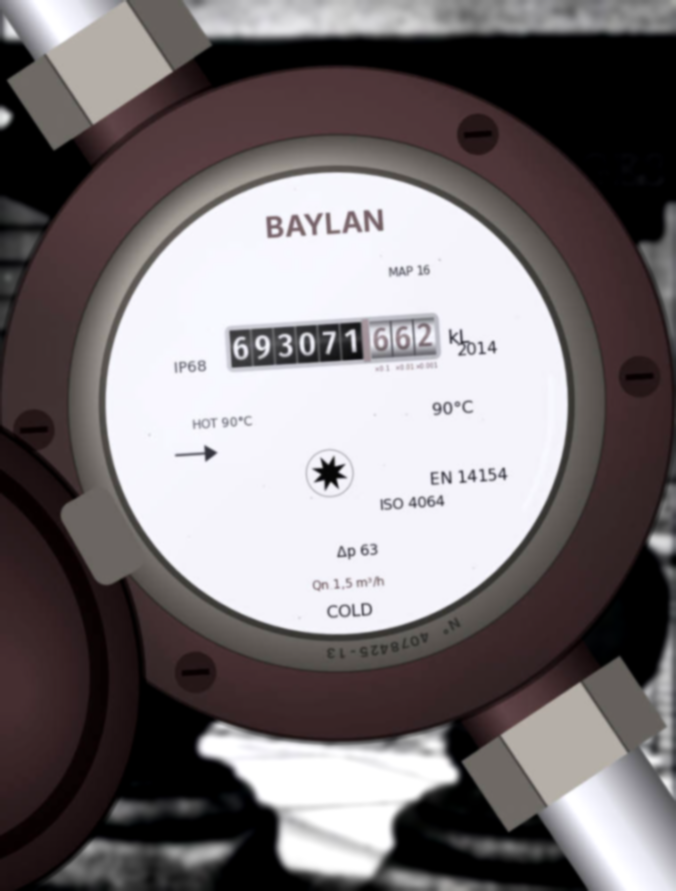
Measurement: **693071.662** kL
